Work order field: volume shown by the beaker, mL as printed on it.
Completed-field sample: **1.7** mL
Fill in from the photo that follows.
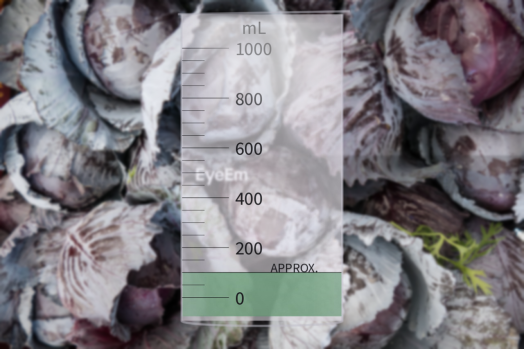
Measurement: **100** mL
